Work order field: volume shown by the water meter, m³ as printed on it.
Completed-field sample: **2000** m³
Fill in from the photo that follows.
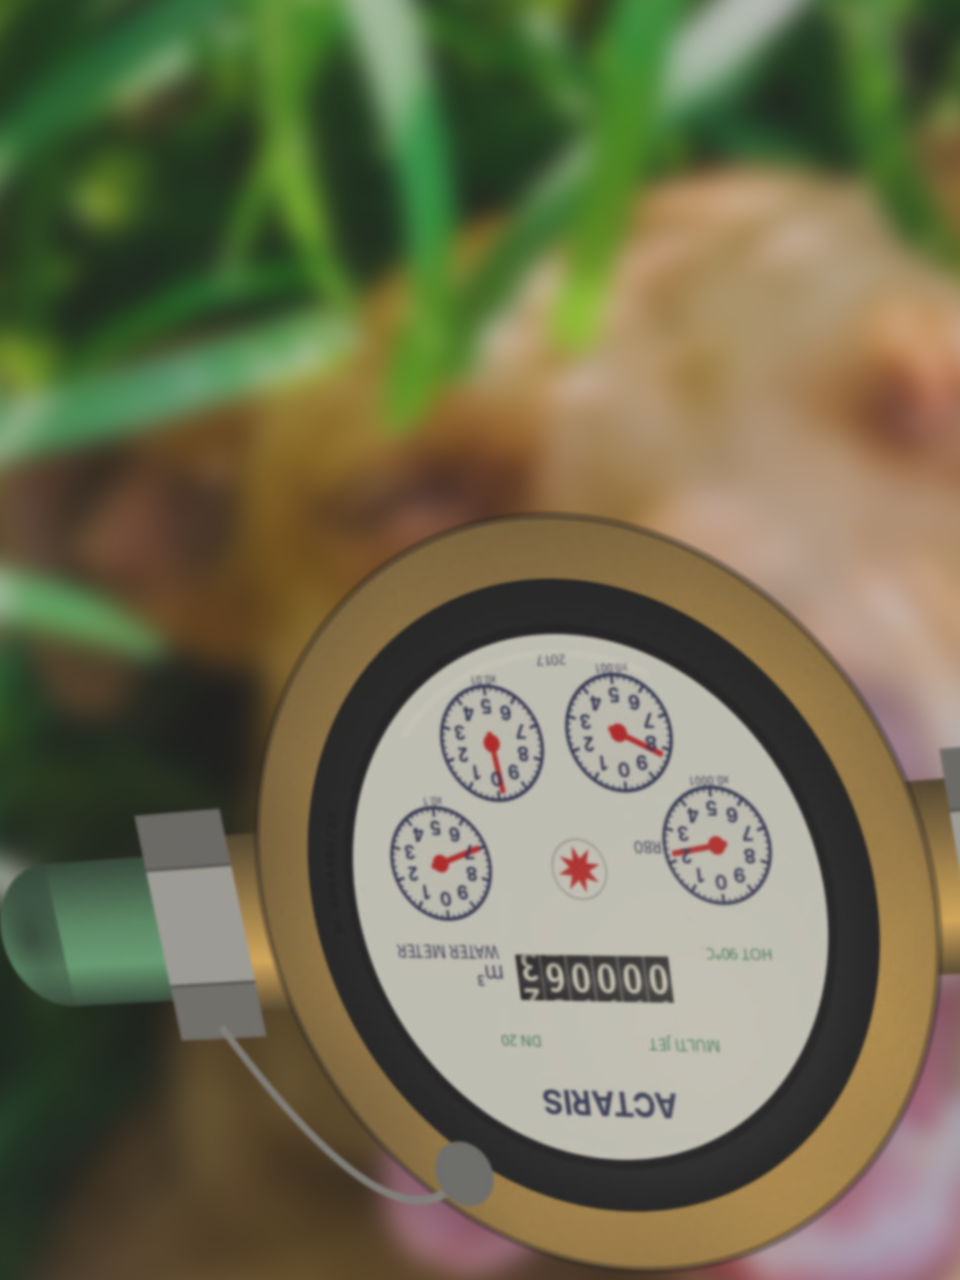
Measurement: **62.6982** m³
